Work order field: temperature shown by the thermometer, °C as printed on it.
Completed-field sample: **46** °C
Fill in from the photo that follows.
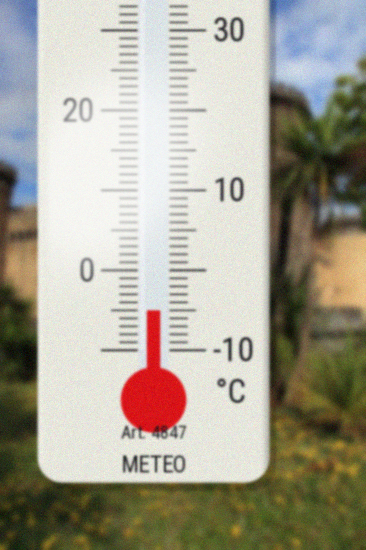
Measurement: **-5** °C
